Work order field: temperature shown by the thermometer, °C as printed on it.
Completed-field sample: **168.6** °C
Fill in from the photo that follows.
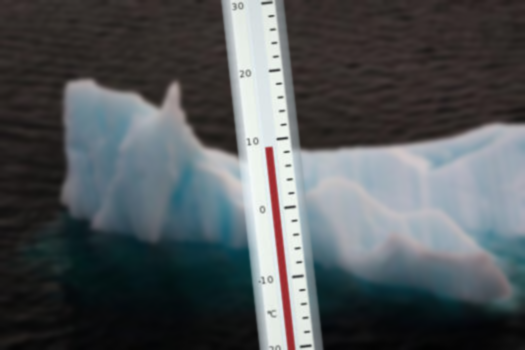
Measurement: **9** °C
